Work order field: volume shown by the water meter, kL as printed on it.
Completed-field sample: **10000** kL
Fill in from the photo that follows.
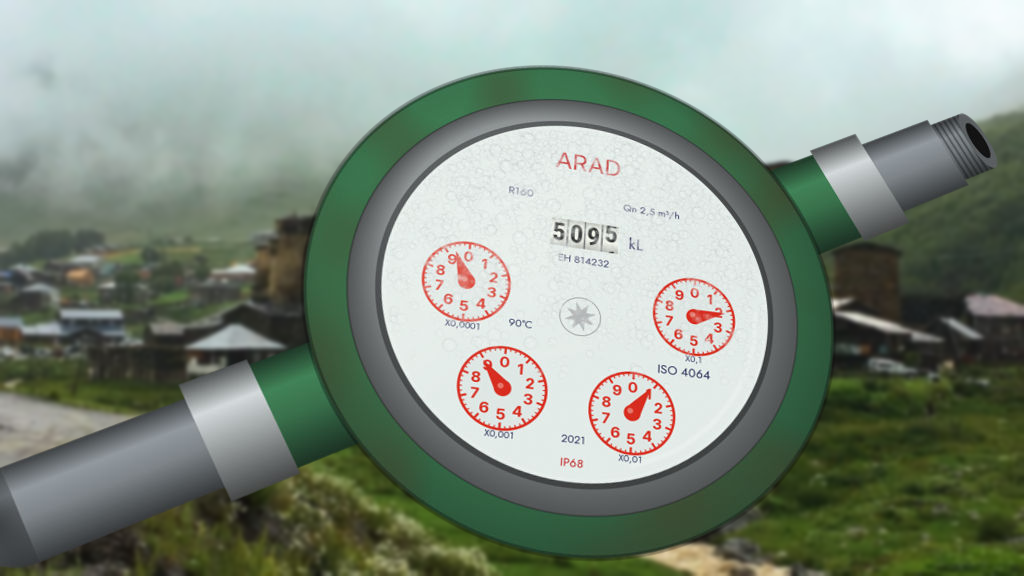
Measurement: **5095.2089** kL
